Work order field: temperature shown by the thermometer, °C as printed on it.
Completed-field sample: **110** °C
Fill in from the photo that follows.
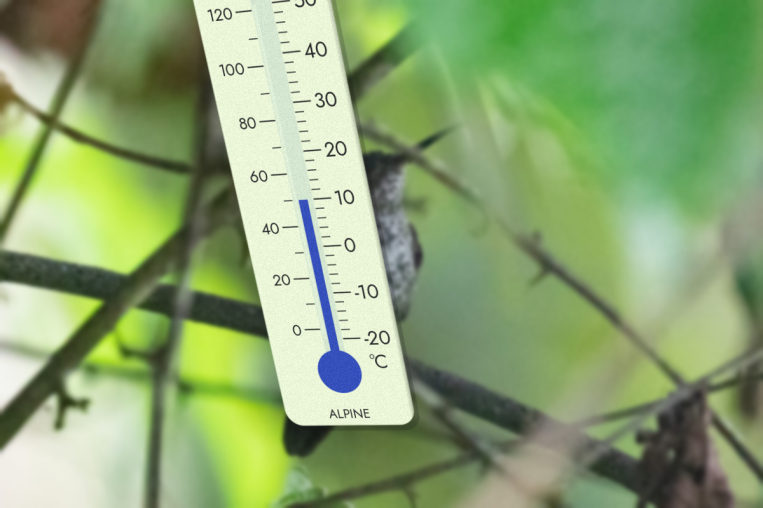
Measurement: **10** °C
